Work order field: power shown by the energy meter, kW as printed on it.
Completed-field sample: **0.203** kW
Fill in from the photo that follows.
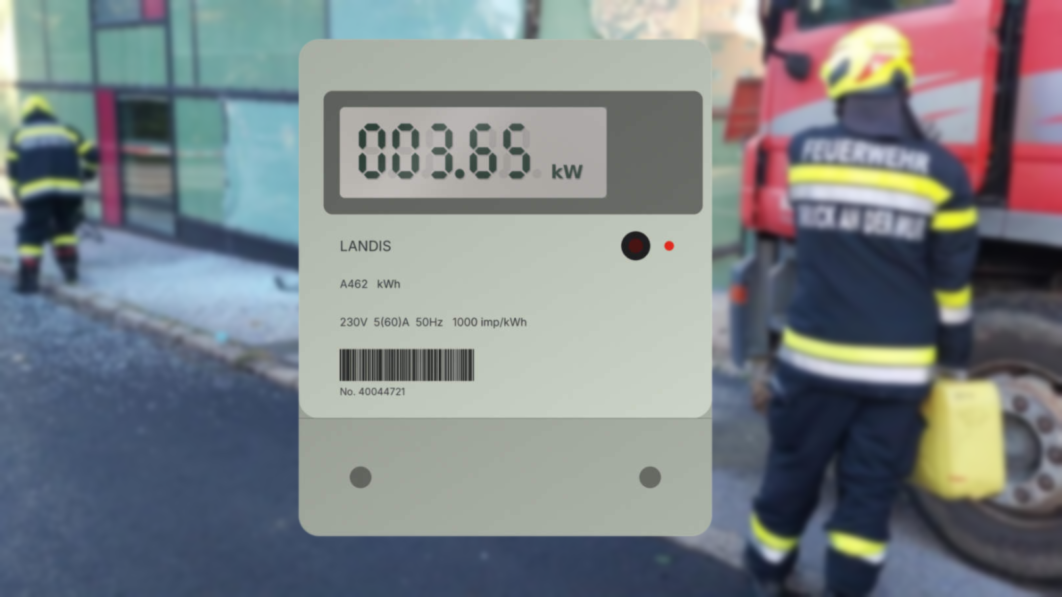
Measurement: **3.65** kW
